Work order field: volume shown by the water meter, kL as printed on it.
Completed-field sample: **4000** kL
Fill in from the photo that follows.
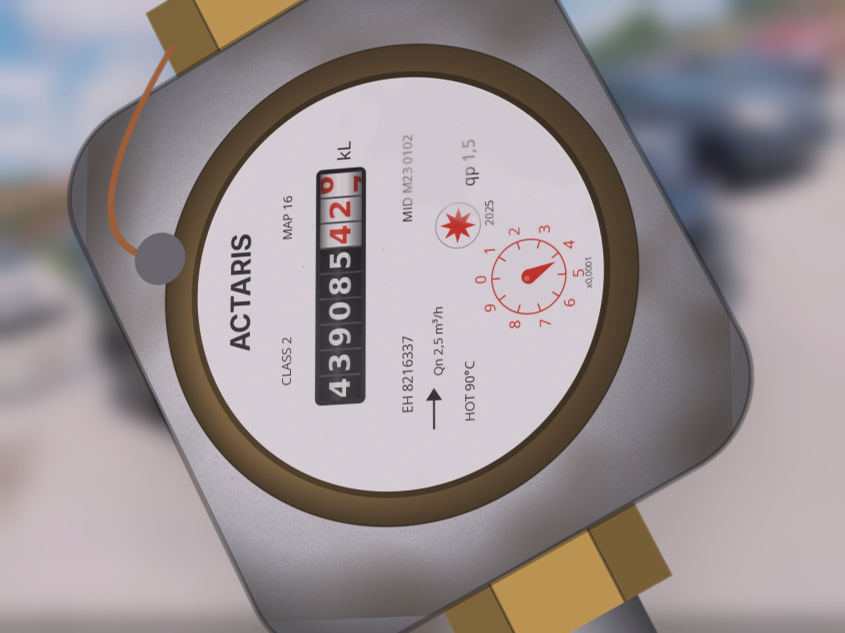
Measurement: **439085.4264** kL
